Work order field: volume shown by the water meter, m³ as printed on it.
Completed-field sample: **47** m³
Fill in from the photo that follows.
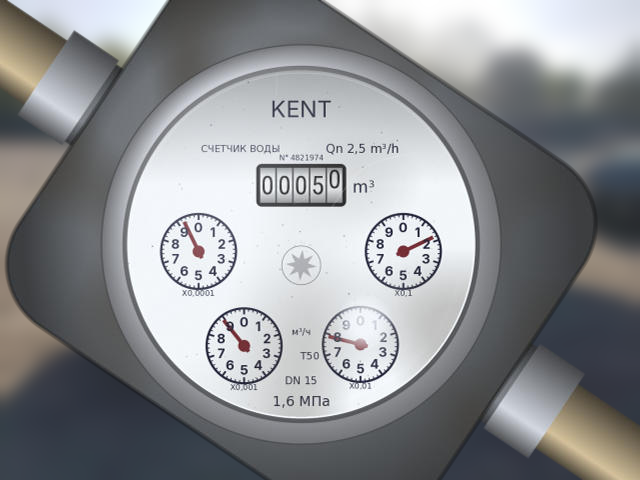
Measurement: **50.1789** m³
